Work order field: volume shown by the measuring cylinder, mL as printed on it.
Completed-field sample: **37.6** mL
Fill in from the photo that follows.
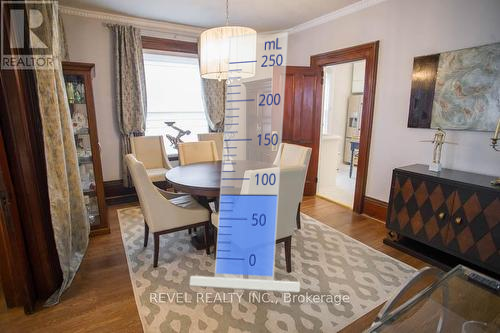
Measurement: **80** mL
